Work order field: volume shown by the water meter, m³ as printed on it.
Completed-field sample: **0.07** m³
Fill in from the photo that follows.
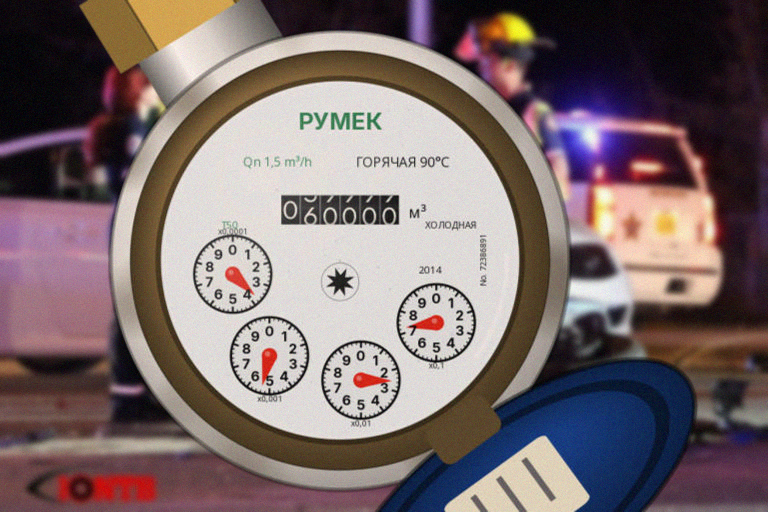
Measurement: **59999.7253** m³
